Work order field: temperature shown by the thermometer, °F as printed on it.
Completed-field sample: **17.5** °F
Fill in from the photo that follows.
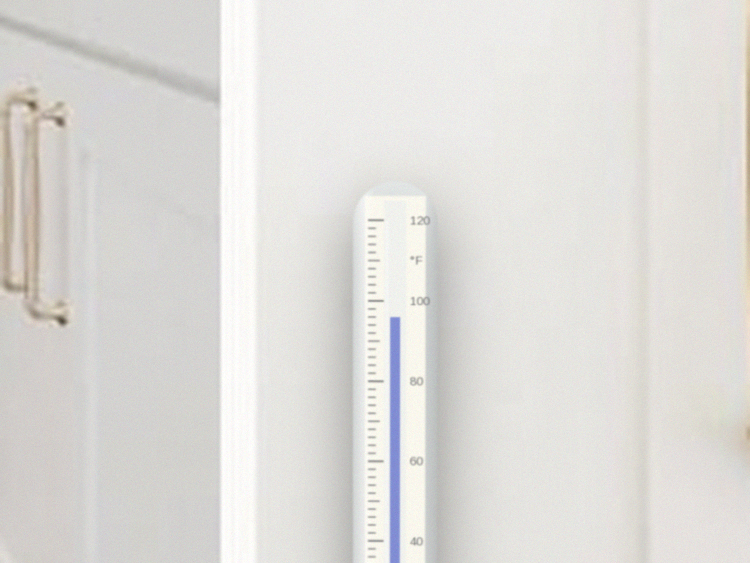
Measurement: **96** °F
